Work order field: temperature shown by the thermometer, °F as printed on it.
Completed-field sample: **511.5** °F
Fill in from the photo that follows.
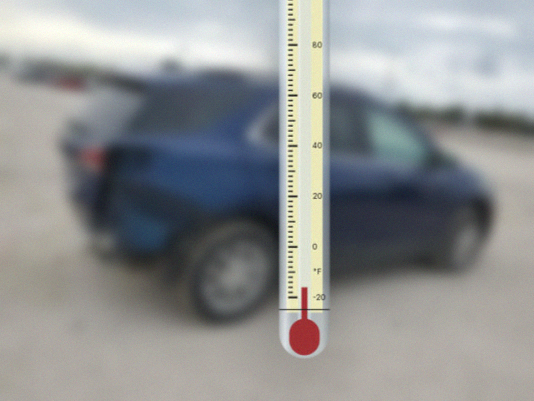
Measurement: **-16** °F
